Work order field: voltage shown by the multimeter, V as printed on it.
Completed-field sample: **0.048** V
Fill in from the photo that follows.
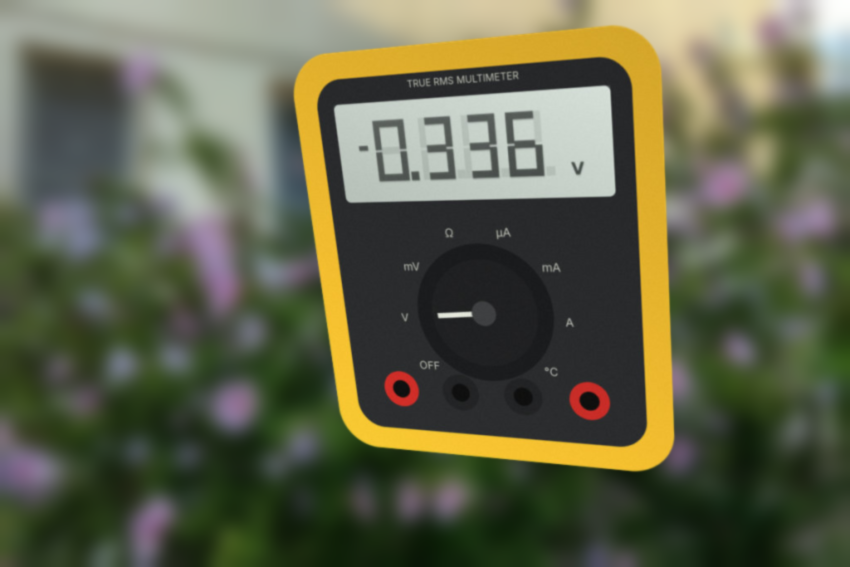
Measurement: **-0.336** V
